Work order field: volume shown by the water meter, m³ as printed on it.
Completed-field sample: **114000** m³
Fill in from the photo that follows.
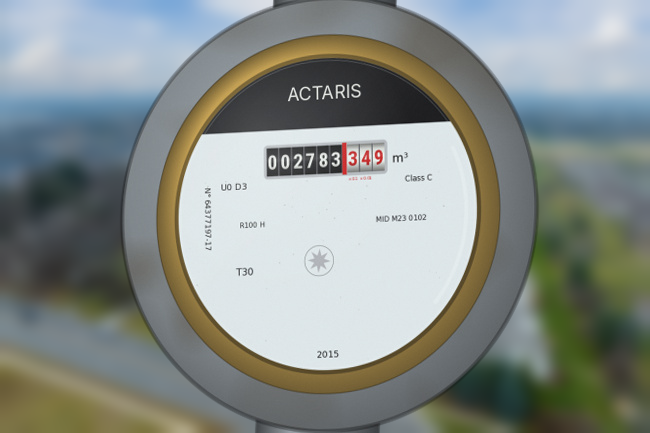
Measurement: **2783.349** m³
